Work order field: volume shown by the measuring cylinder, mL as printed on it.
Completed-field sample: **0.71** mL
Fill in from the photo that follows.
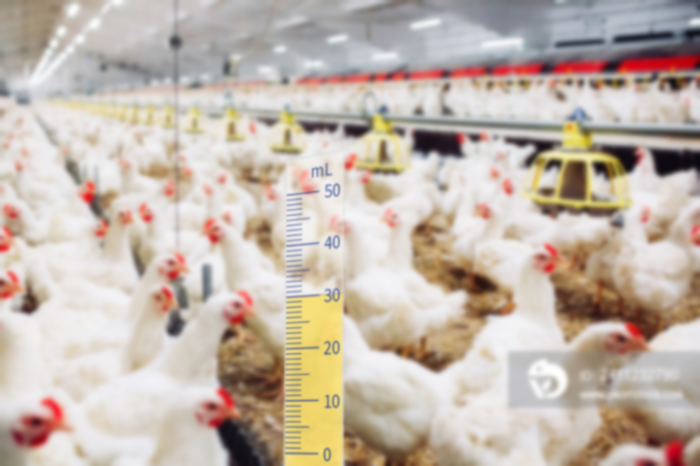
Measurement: **30** mL
